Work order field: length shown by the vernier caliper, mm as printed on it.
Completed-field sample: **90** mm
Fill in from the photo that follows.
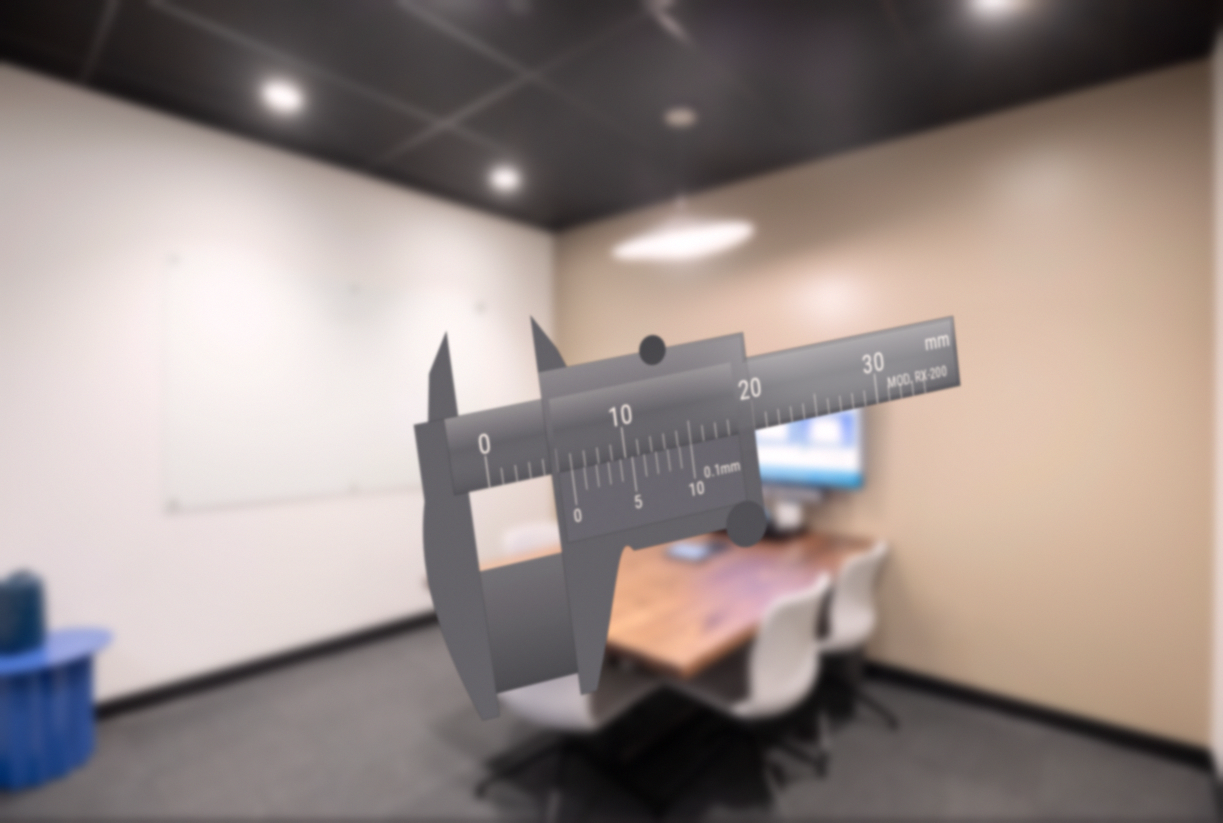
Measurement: **6.0** mm
